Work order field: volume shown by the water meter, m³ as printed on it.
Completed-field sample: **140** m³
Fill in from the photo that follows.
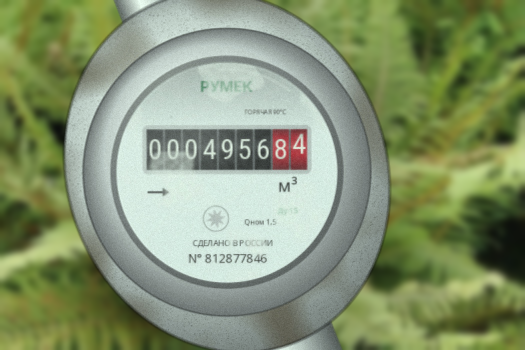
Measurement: **4956.84** m³
